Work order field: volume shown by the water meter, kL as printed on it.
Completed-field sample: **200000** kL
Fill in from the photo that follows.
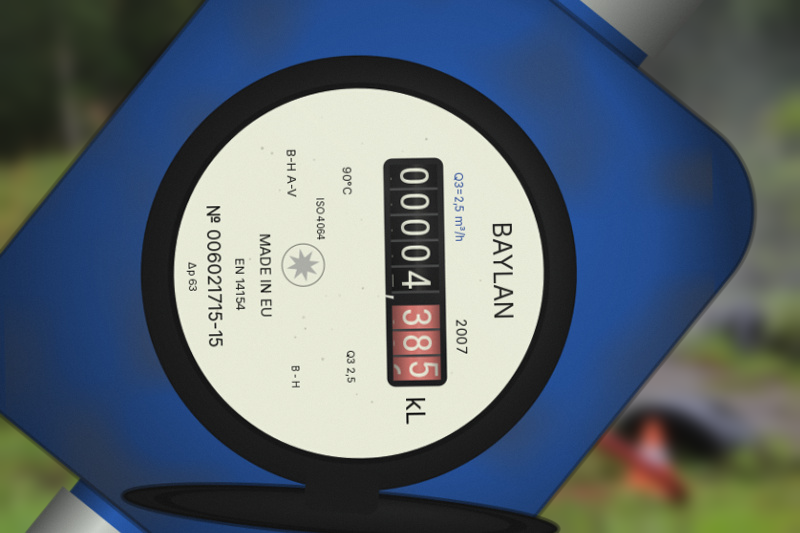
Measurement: **4.385** kL
